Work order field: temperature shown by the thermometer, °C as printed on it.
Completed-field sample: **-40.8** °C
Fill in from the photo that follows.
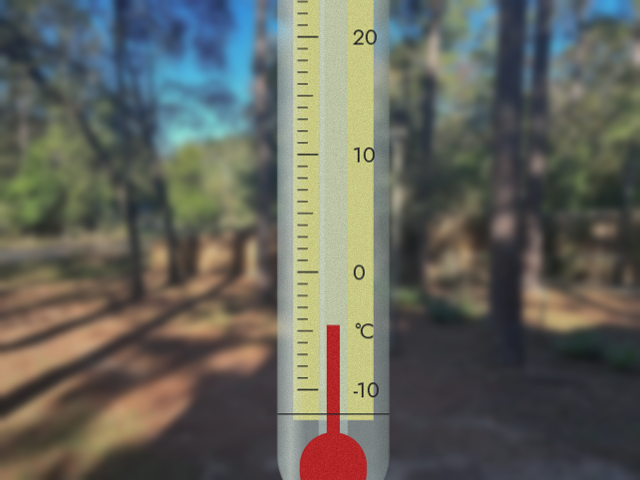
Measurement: **-4.5** °C
